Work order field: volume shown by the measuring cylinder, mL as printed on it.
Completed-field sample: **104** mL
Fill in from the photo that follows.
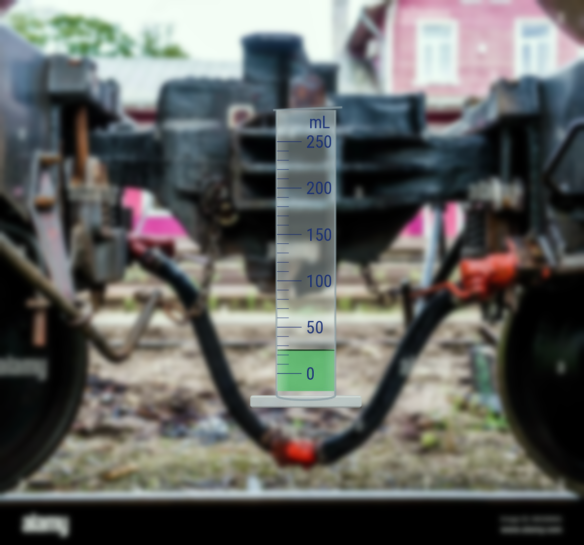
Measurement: **25** mL
